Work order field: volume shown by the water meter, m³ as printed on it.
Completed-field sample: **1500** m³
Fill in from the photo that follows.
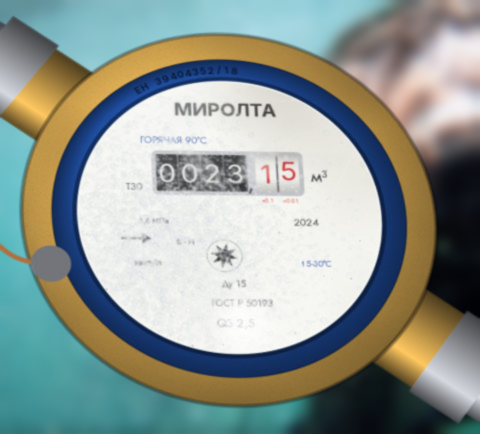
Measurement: **23.15** m³
